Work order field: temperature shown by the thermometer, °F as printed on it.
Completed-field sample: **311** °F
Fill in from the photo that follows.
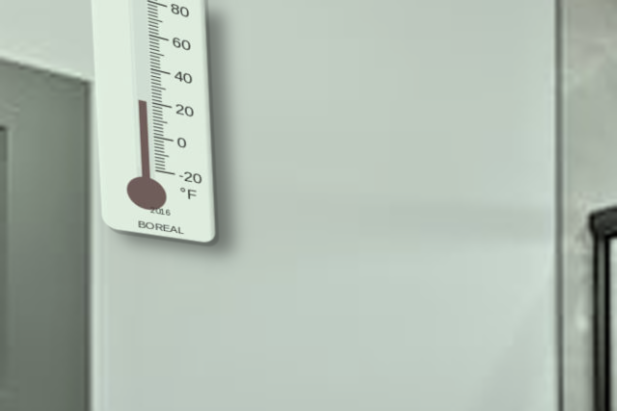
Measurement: **20** °F
